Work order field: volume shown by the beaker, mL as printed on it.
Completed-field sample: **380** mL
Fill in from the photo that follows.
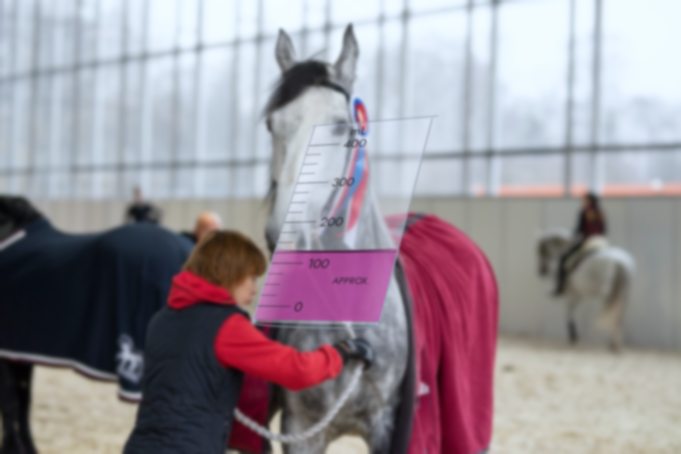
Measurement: **125** mL
